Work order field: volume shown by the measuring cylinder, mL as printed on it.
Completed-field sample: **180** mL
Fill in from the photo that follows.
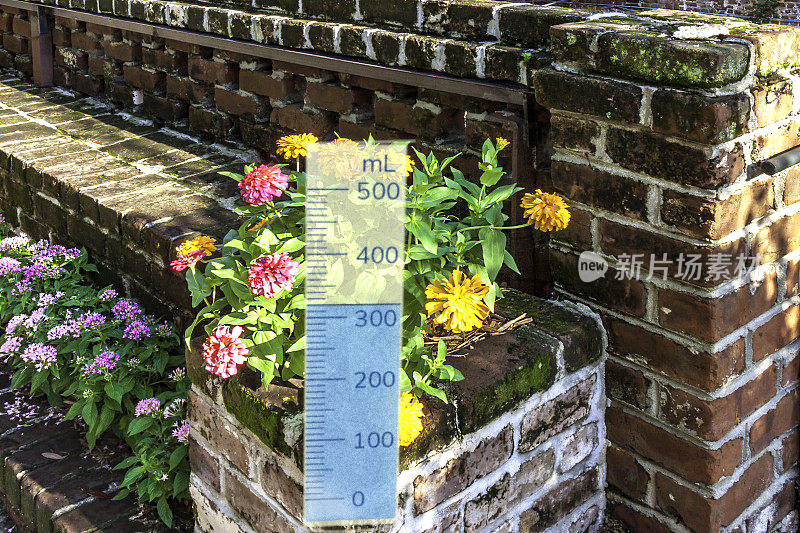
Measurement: **320** mL
